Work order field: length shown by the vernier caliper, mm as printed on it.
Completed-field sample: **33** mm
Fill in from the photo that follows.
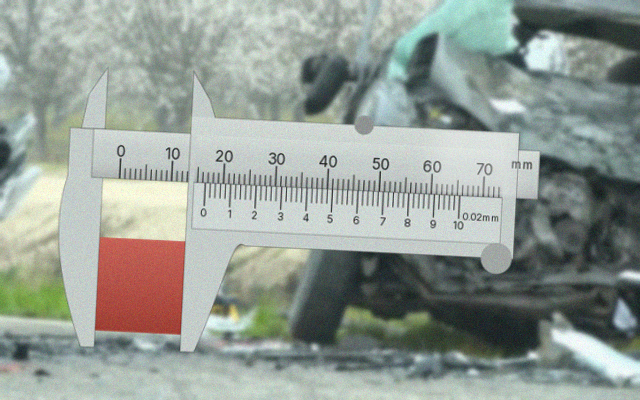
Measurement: **16.5** mm
